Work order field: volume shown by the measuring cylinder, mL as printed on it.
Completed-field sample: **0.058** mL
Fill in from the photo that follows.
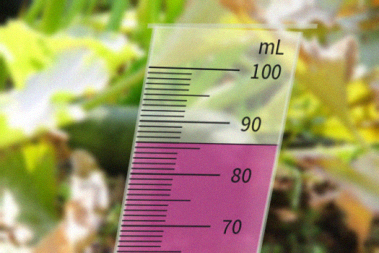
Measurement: **86** mL
